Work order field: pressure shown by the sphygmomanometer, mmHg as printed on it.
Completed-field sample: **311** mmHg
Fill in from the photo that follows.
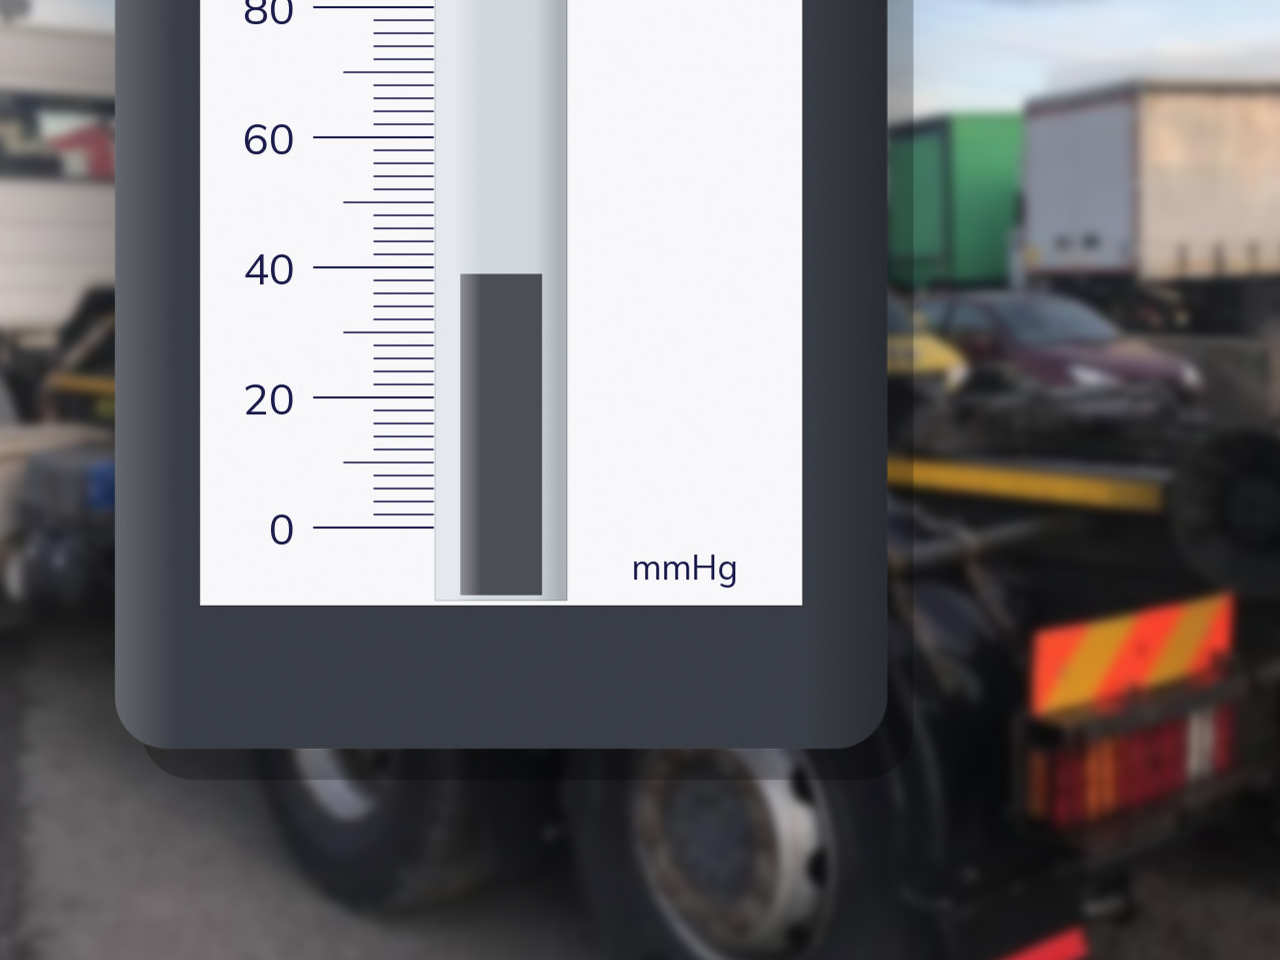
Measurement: **39** mmHg
